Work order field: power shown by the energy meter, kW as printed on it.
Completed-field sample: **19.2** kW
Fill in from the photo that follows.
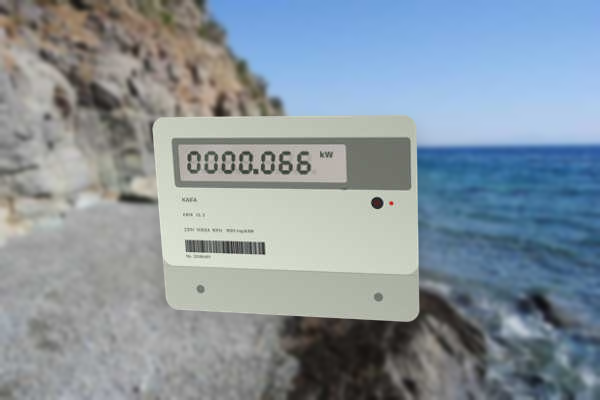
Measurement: **0.066** kW
